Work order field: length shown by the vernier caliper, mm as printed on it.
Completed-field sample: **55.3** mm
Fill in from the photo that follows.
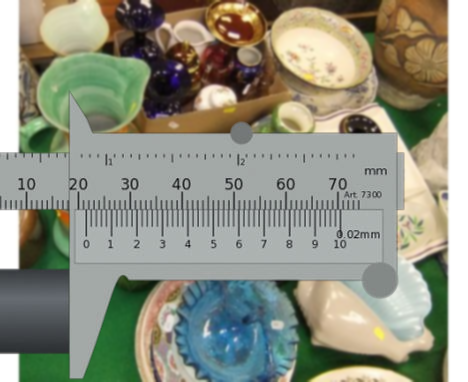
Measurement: **21.5** mm
